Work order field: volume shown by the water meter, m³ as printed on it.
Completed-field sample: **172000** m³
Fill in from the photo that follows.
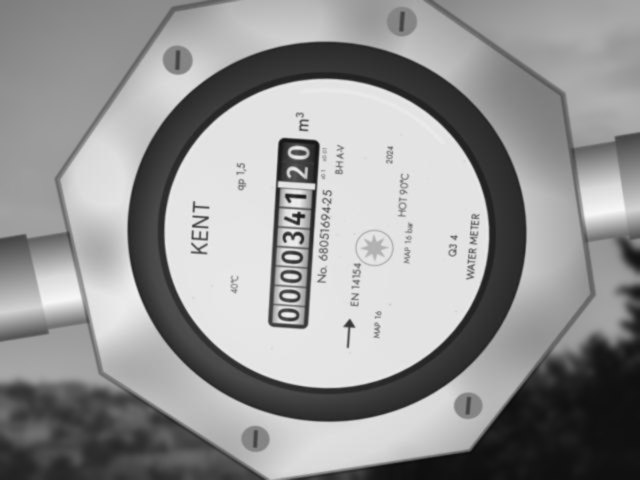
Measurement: **341.20** m³
